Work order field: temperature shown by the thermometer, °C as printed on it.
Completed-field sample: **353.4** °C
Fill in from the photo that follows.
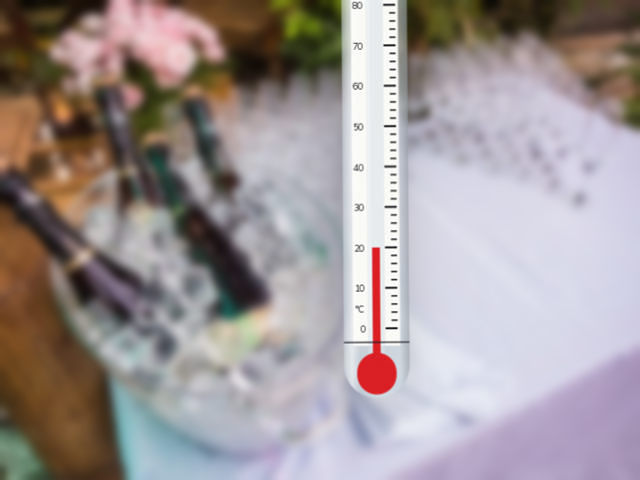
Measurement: **20** °C
